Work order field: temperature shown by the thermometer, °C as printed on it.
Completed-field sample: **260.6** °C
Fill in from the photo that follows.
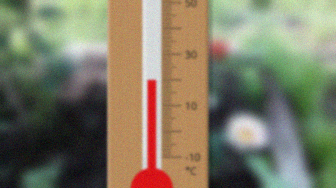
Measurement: **20** °C
